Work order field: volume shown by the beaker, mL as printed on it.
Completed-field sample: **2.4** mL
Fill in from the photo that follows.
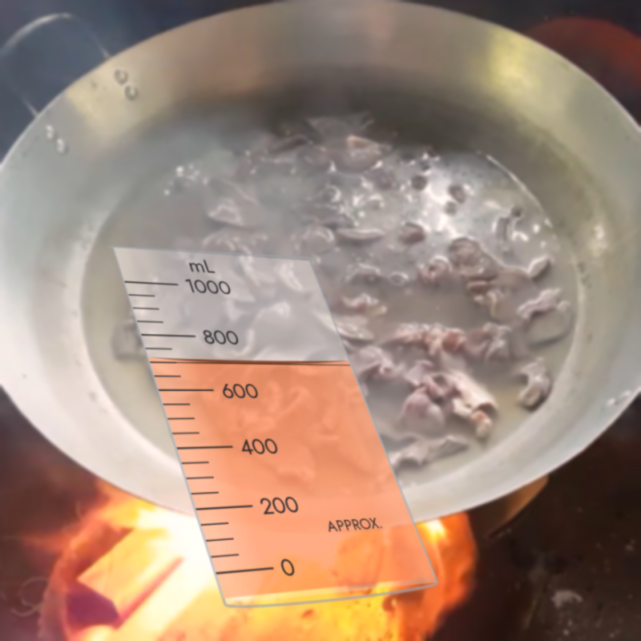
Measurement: **700** mL
